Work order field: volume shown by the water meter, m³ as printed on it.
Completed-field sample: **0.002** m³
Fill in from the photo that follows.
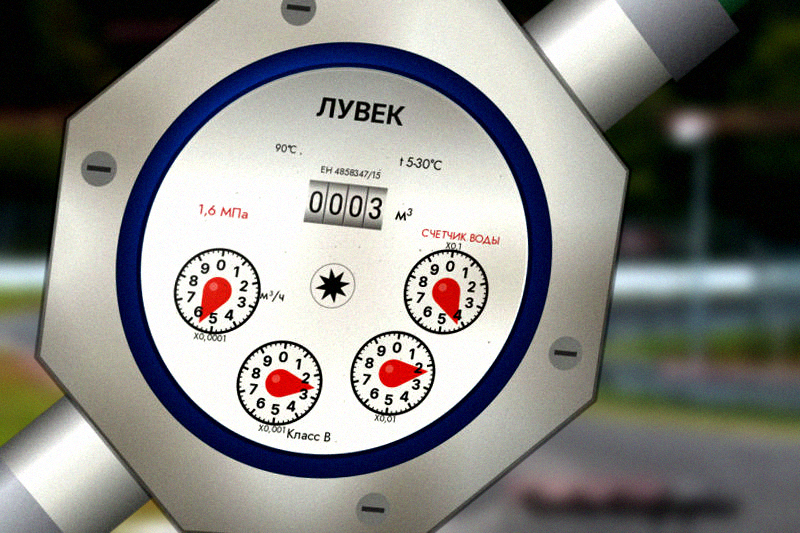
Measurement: **3.4225** m³
